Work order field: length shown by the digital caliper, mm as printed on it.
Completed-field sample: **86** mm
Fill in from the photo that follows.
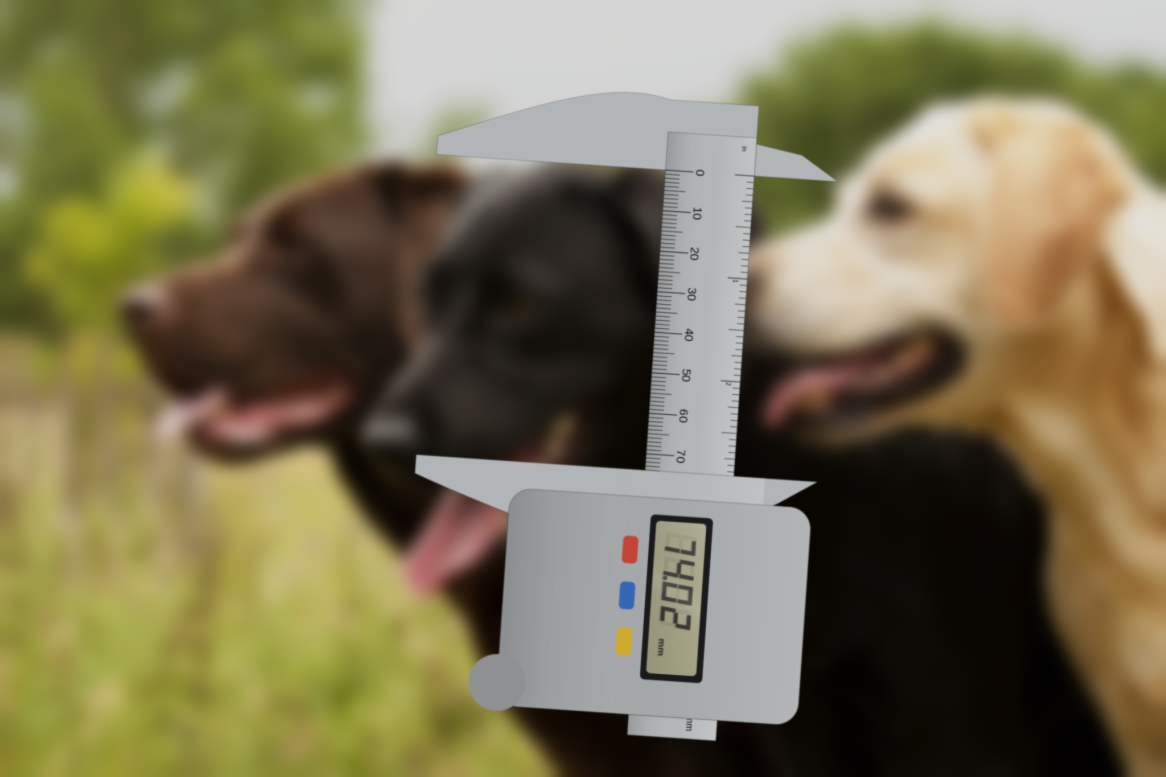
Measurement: **74.02** mm
